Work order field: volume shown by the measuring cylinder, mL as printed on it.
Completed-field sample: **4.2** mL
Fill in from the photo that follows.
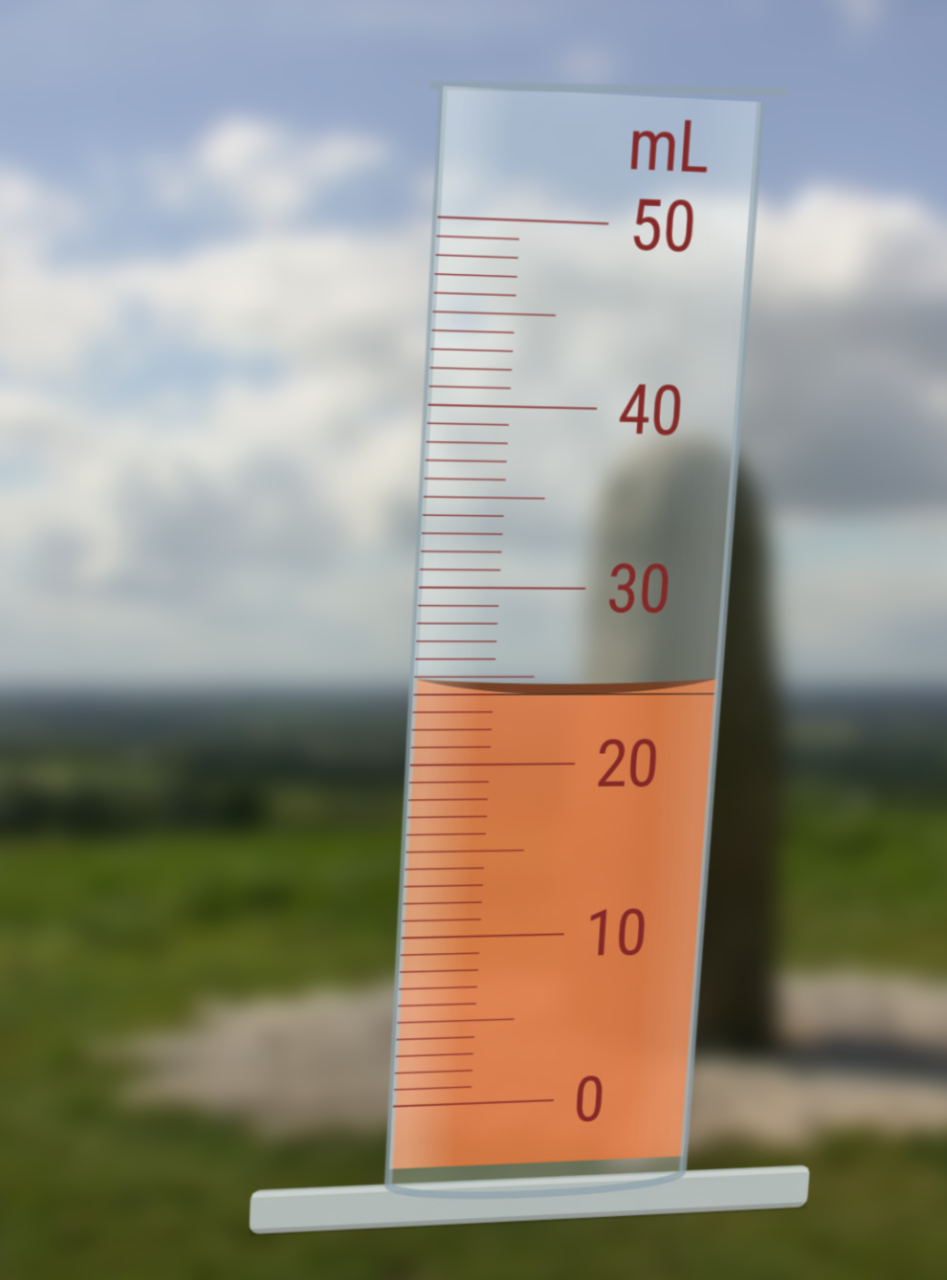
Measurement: **24** mL
